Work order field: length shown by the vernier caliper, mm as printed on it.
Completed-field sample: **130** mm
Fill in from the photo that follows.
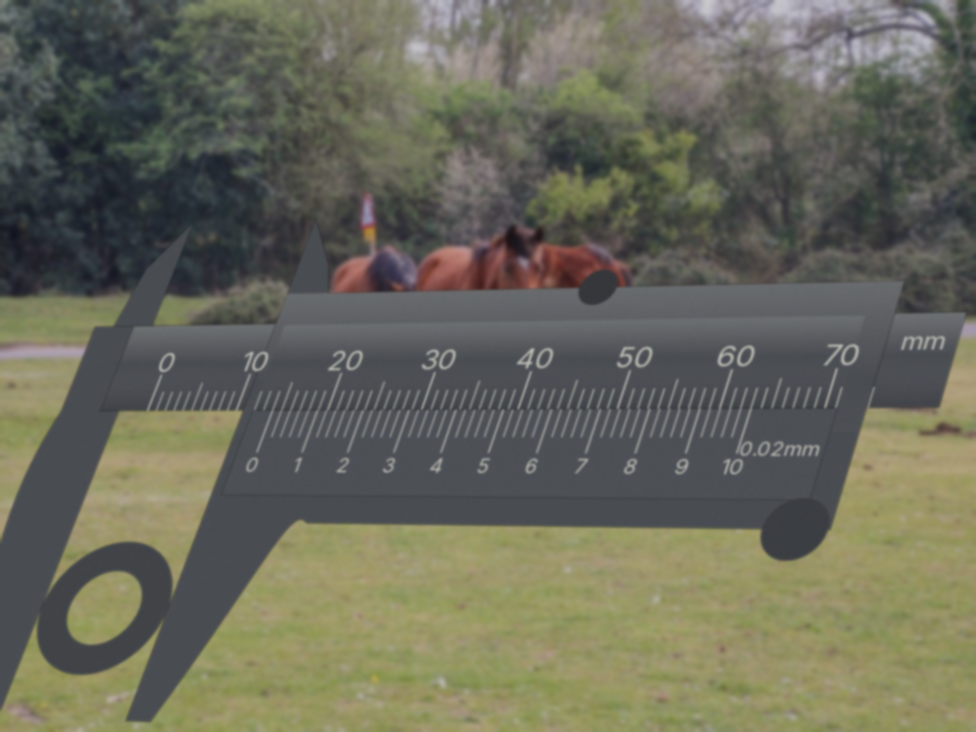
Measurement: **14.0** mm
